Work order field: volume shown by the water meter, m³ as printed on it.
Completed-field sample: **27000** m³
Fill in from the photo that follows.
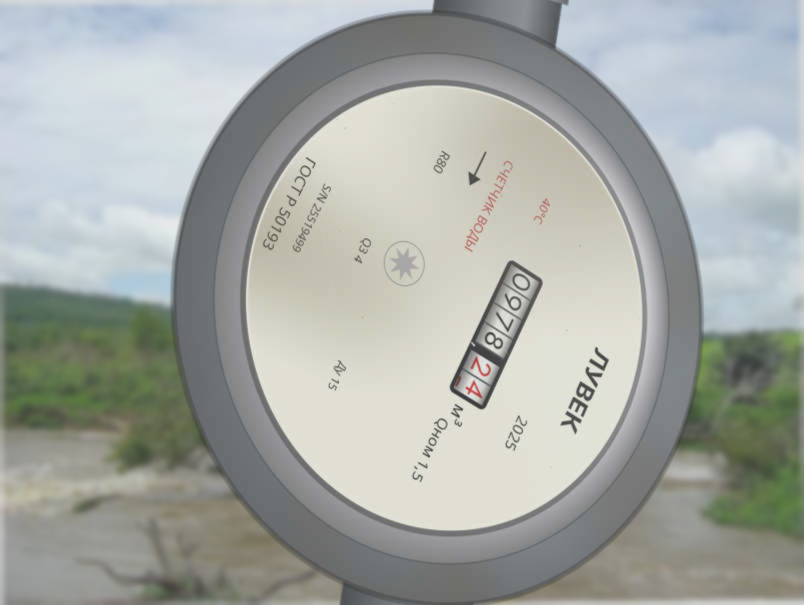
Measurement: **978.24** m³
